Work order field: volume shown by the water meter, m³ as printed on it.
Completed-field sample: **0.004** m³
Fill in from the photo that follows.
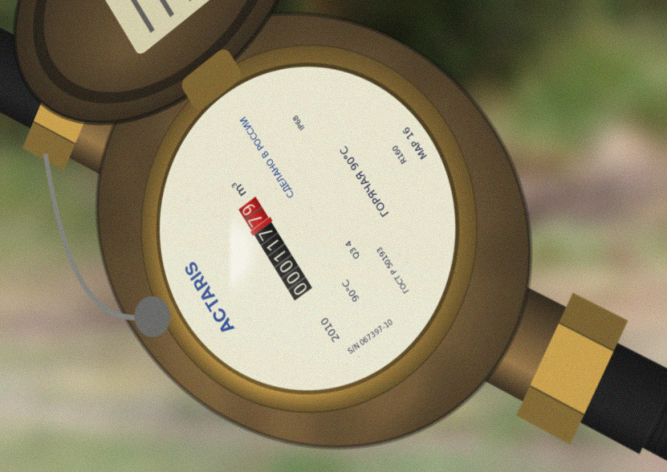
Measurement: **117.79** m³
